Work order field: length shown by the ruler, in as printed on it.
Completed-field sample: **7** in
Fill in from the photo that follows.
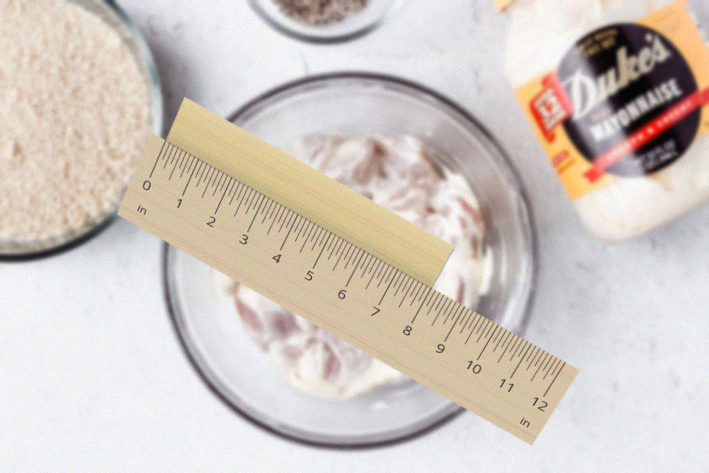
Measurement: **8** in
